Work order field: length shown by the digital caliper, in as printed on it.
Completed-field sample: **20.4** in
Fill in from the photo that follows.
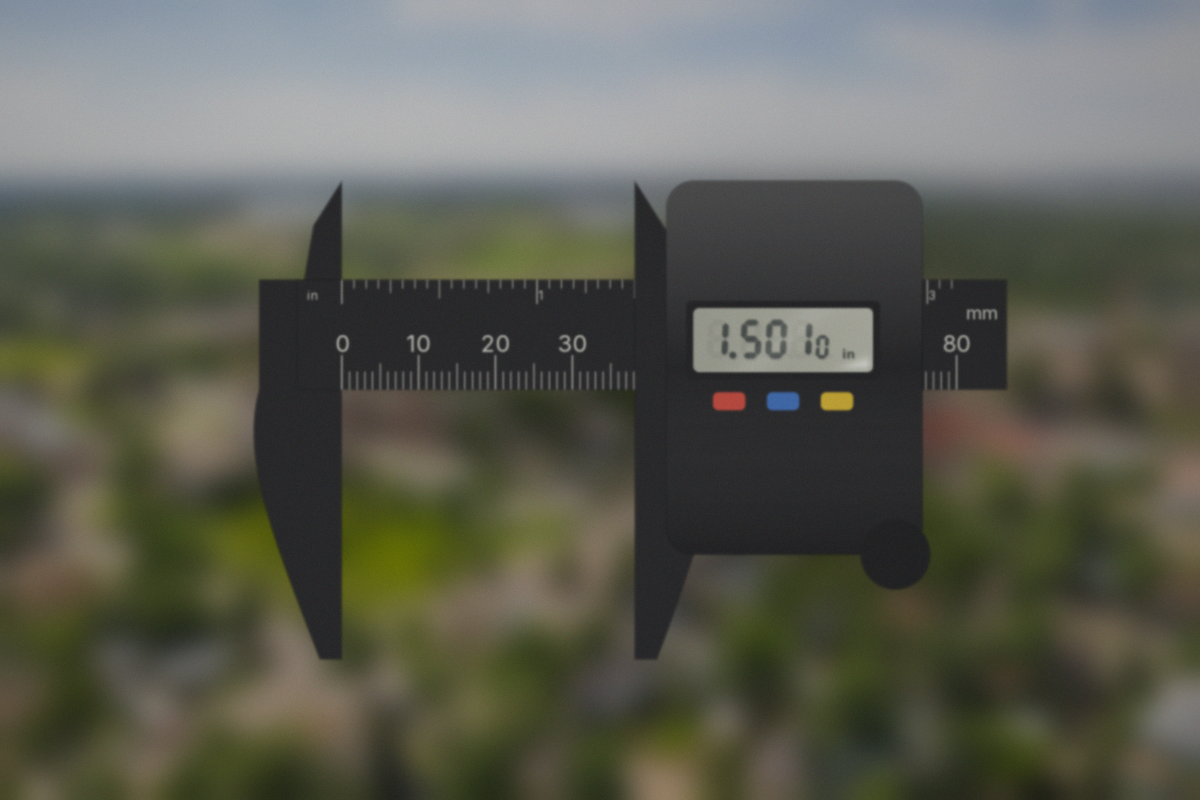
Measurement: **1.5010** in
